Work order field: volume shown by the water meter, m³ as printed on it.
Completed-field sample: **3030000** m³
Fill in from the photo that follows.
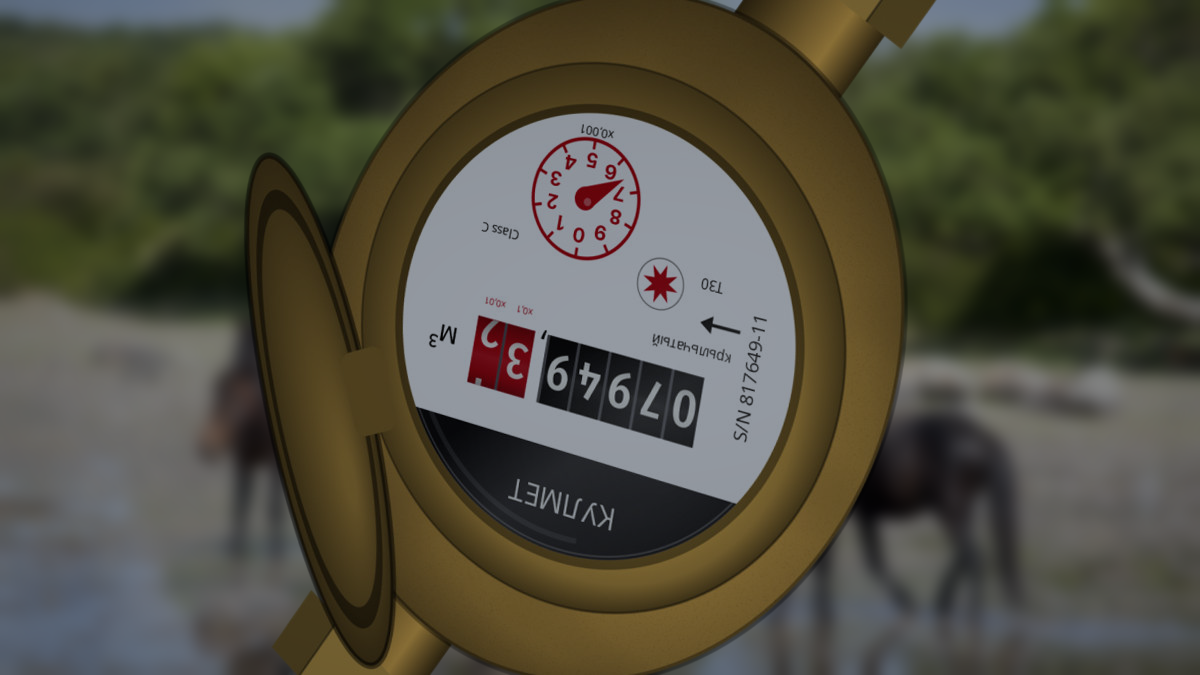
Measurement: **7949.316** m³
